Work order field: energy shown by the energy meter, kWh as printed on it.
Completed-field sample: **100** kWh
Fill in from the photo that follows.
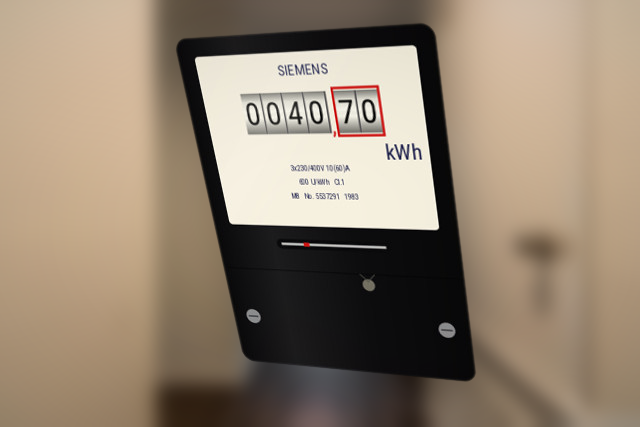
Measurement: **40.70** kWh
